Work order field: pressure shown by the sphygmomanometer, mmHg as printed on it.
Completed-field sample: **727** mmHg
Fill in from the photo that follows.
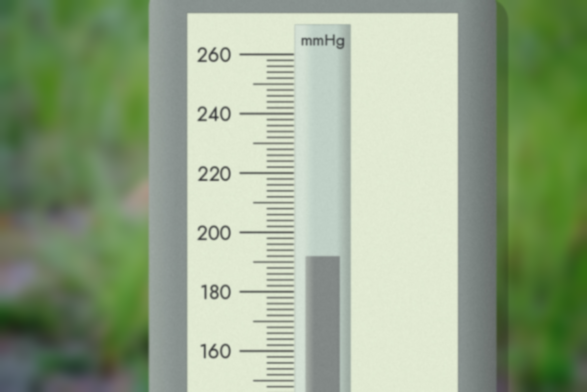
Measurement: **192** mmHg
